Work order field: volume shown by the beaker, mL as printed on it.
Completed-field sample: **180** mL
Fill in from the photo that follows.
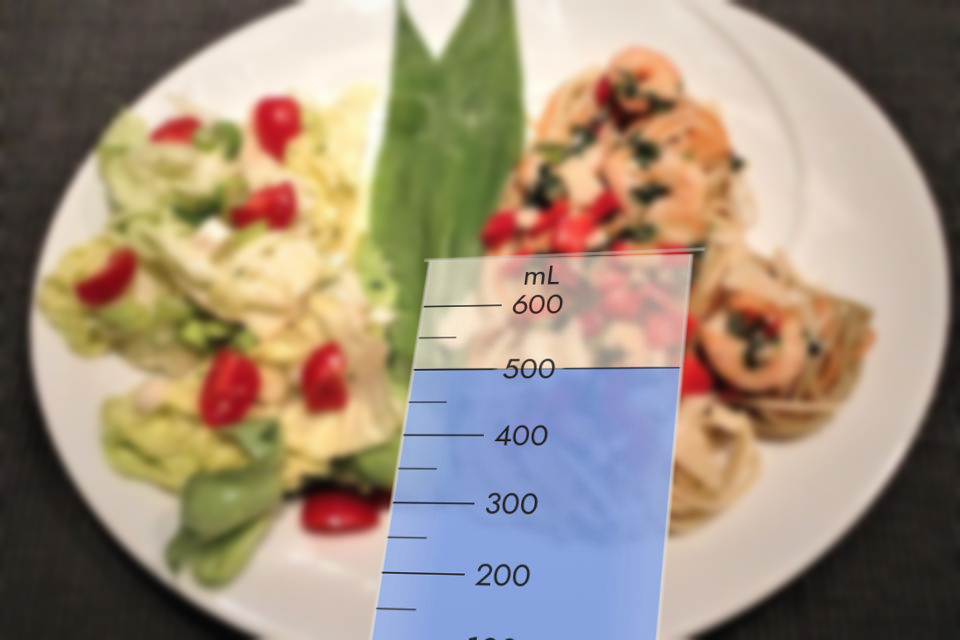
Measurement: **500** mL
